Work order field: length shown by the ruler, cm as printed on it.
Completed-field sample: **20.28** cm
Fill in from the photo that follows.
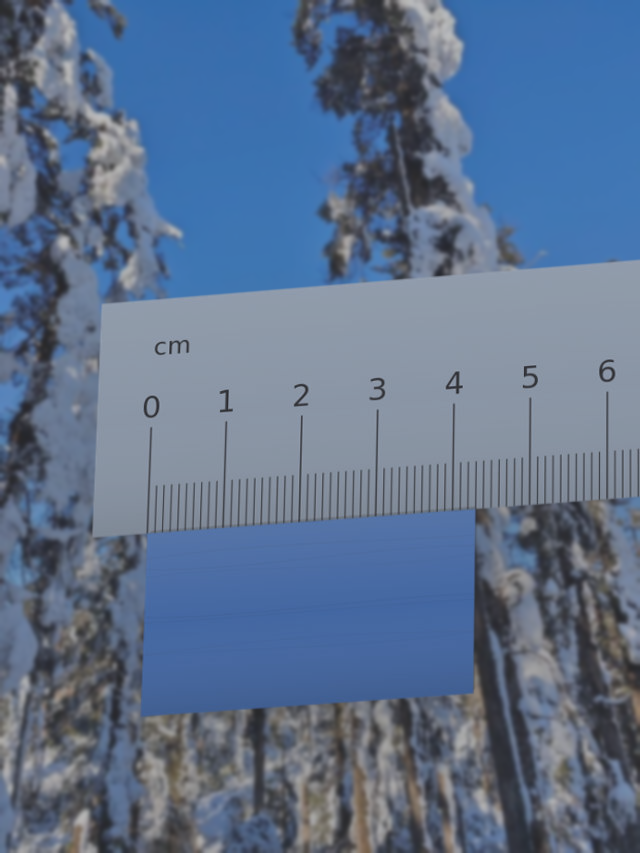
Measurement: **4.3** cm
